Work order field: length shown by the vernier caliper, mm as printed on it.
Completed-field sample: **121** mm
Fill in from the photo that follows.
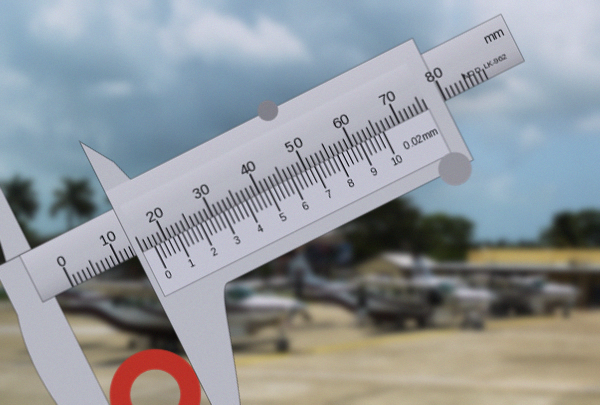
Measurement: **17.5** mm
